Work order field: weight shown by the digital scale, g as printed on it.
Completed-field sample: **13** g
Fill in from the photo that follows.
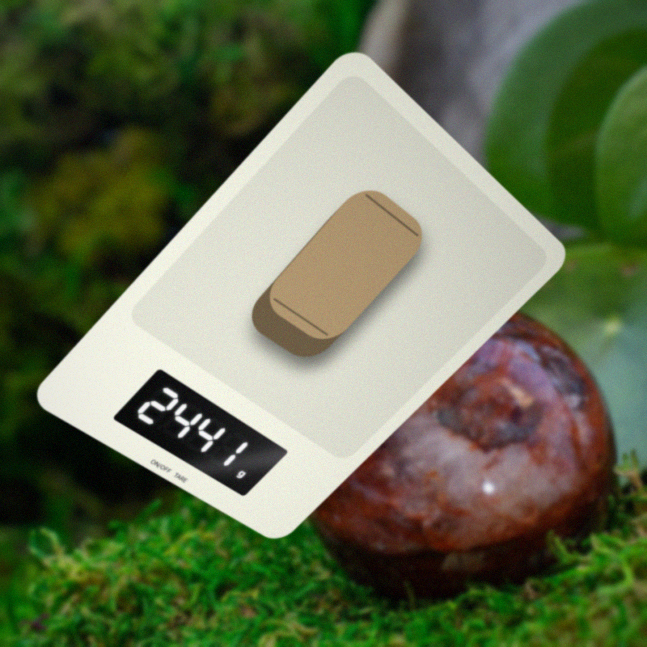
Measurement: **2441** g
